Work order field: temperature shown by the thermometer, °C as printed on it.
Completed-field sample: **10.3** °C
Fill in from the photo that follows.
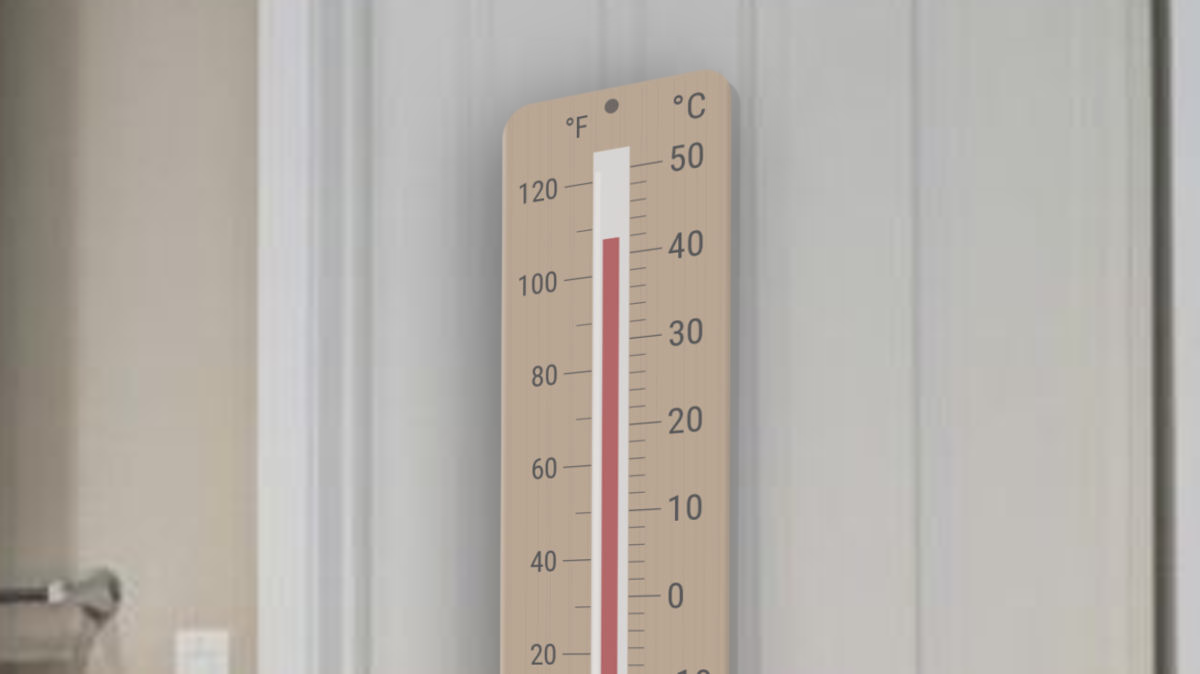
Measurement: **42** °C
